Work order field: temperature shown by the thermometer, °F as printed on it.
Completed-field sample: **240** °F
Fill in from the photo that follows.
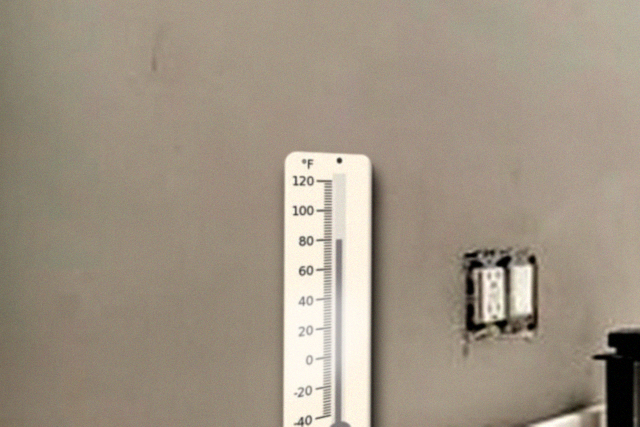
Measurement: **80** °F
